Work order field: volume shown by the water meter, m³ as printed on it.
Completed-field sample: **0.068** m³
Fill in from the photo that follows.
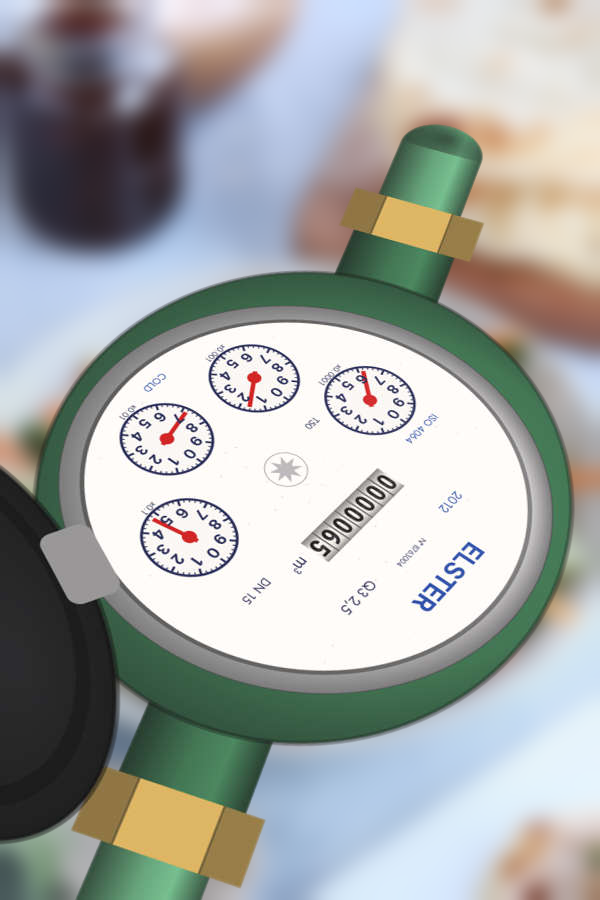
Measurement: **65.4716** m³
